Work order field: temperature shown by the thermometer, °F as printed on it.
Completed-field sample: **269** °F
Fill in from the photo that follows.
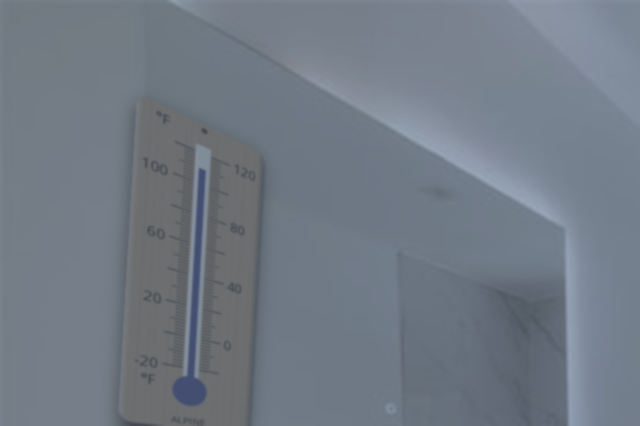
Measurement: **110** °F
